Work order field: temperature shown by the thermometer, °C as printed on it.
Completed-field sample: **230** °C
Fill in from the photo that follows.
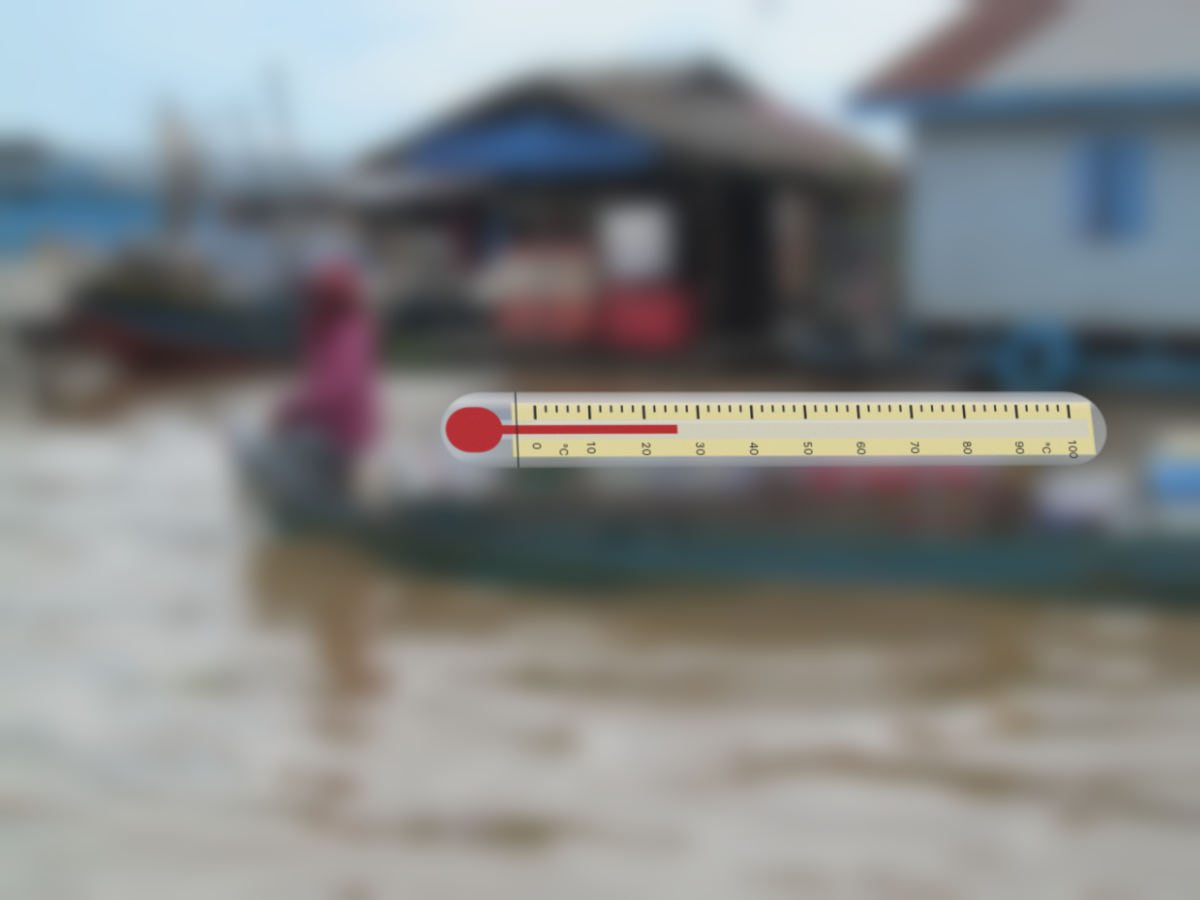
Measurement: **26** °C
